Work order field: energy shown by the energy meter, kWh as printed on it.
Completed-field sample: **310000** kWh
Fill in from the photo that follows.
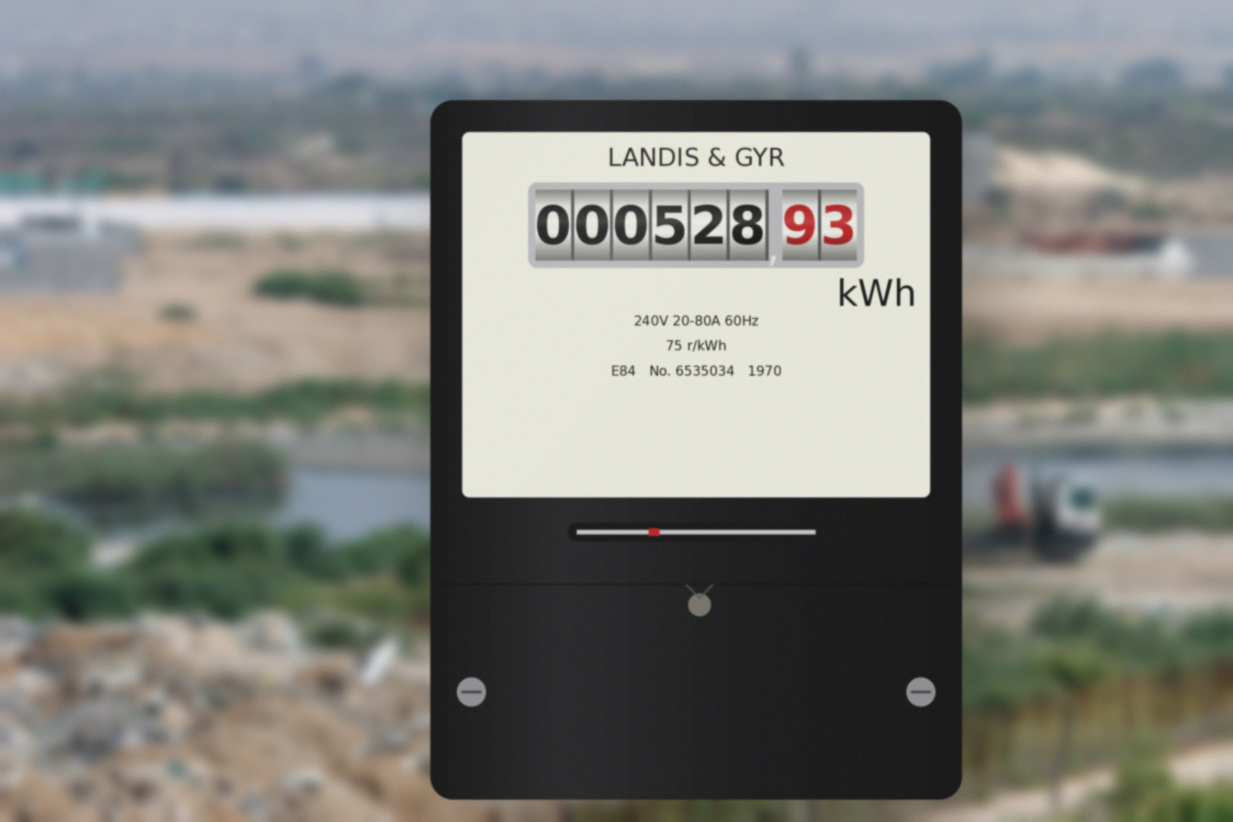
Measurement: **528.93** kWh
